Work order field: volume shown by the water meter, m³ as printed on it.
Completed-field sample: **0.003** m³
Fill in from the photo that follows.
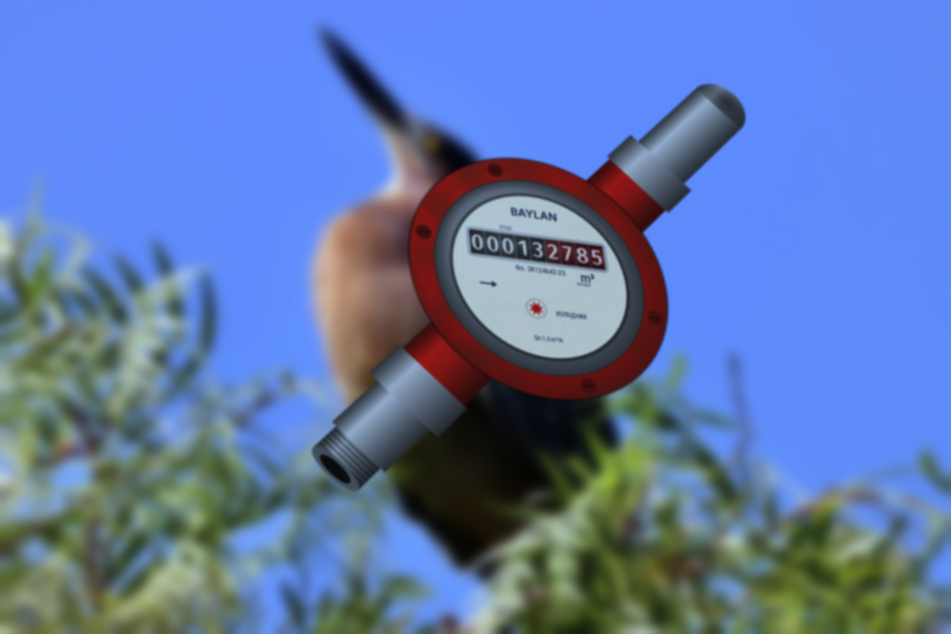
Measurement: **13.2785** m³
